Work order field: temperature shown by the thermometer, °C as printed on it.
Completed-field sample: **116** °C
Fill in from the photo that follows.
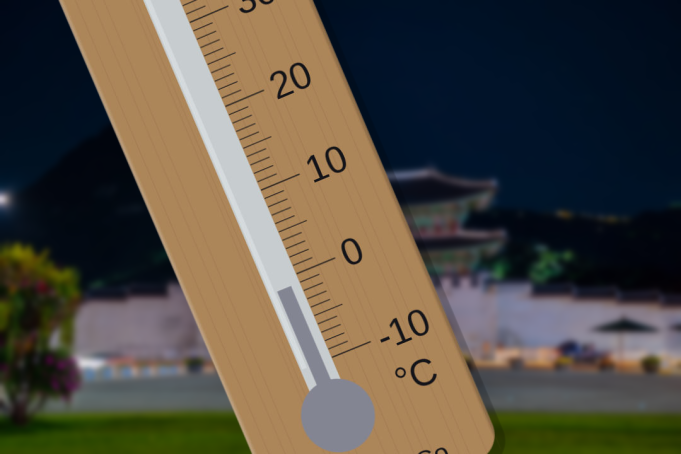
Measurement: **-1** °C
